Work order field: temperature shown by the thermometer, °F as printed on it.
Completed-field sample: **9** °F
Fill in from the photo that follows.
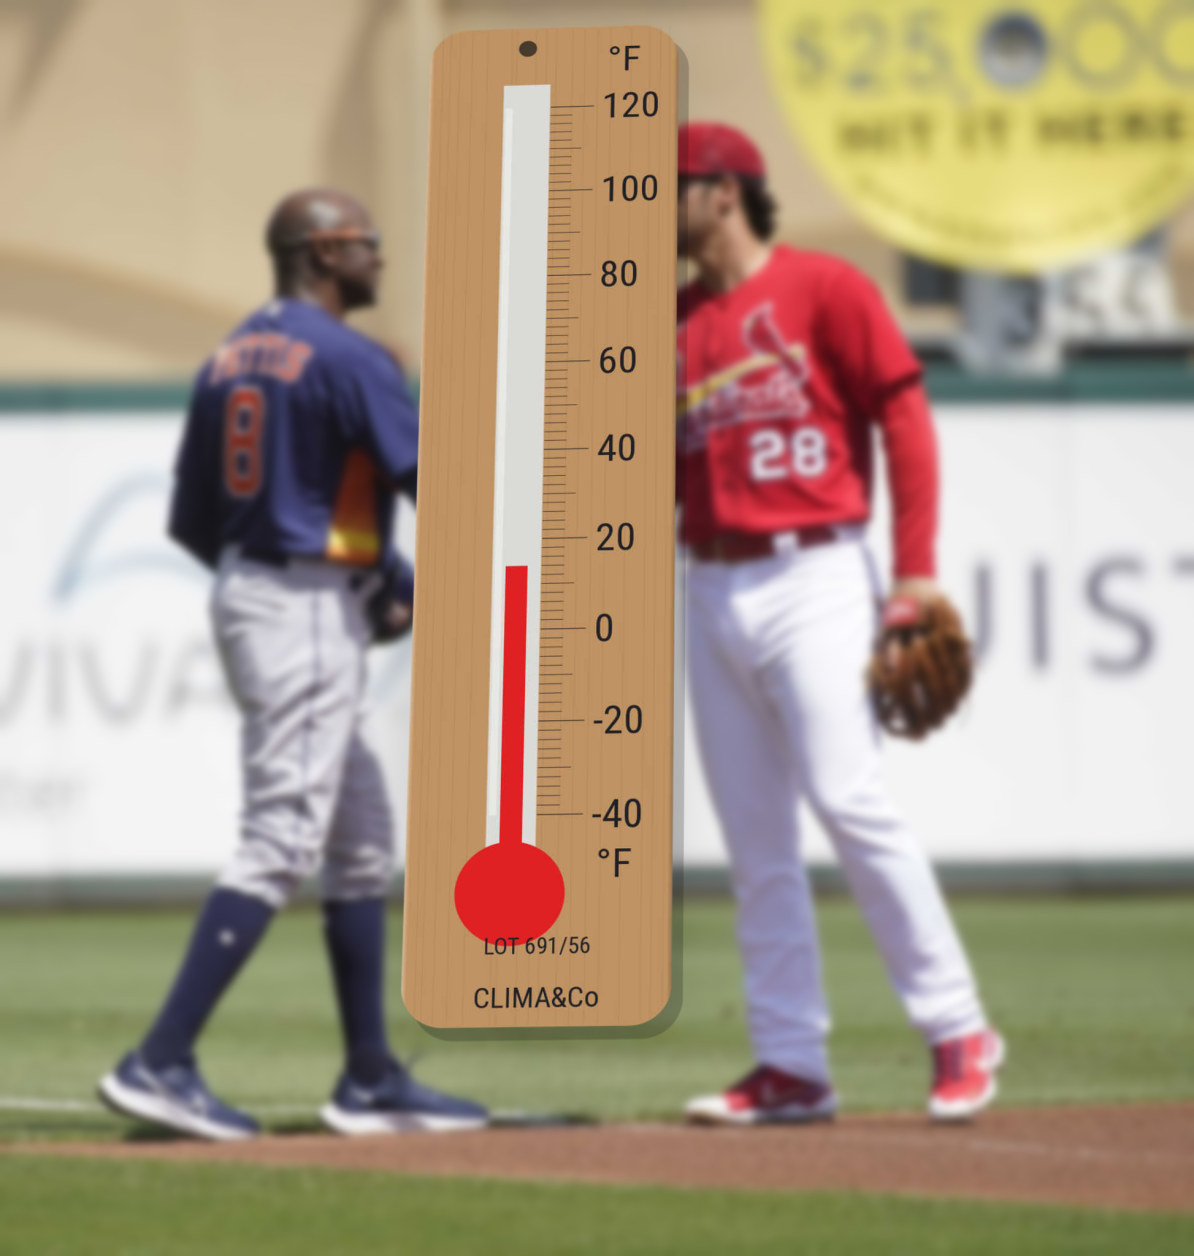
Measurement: **14** °F
